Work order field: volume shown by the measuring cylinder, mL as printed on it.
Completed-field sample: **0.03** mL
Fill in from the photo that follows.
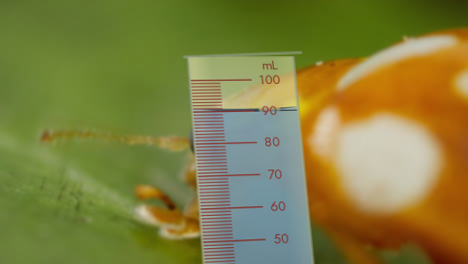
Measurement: **90** mL
